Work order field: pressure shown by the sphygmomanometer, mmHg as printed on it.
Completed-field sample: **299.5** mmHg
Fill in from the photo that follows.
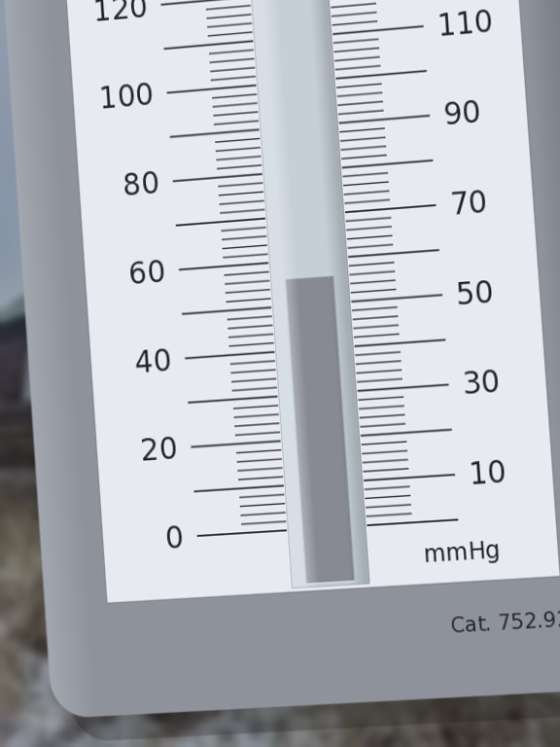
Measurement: **56** mmHg
